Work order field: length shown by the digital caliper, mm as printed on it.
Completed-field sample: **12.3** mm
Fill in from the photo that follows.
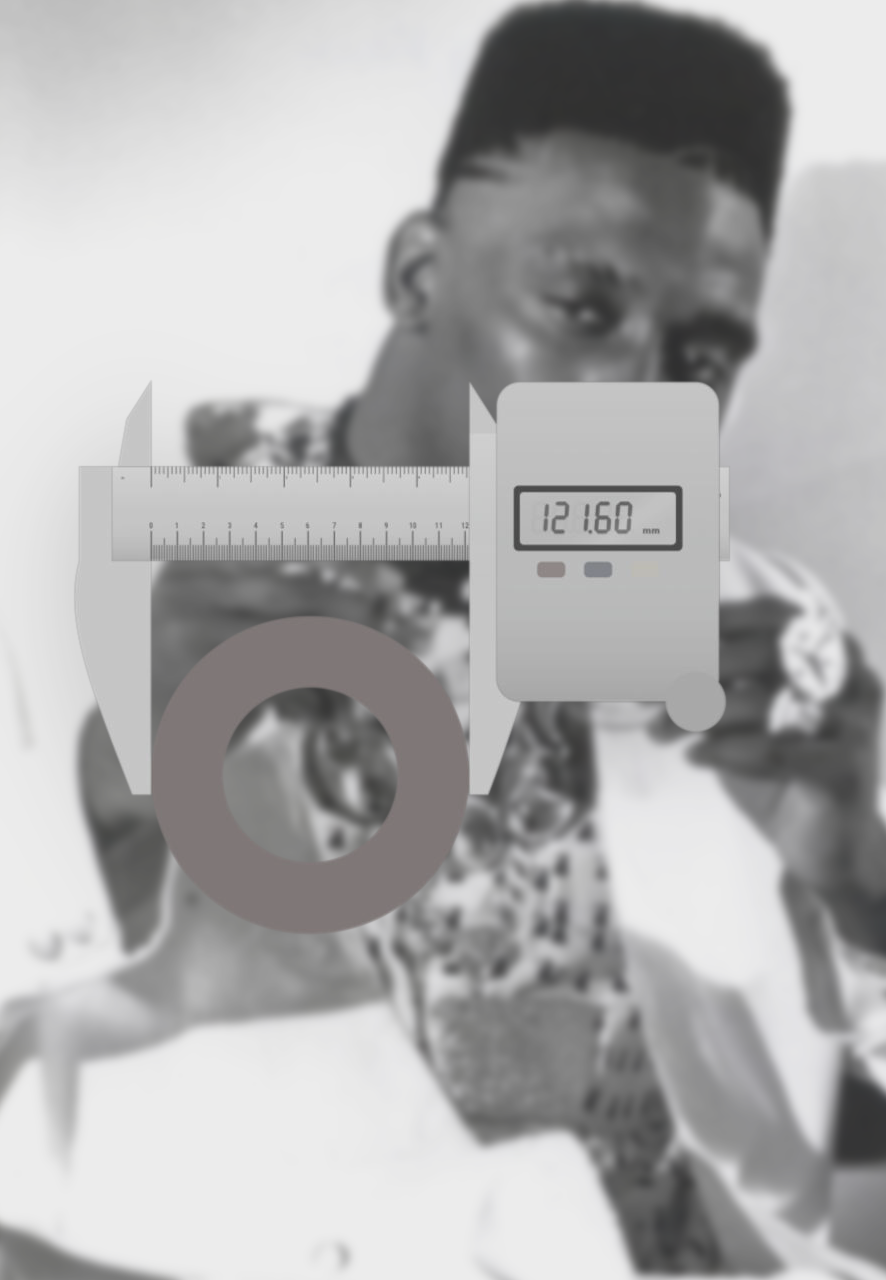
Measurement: **121.60** mm
